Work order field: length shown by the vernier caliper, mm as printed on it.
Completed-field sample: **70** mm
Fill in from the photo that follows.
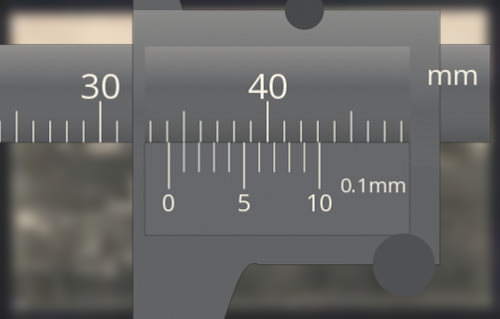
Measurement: **34.1** mm
